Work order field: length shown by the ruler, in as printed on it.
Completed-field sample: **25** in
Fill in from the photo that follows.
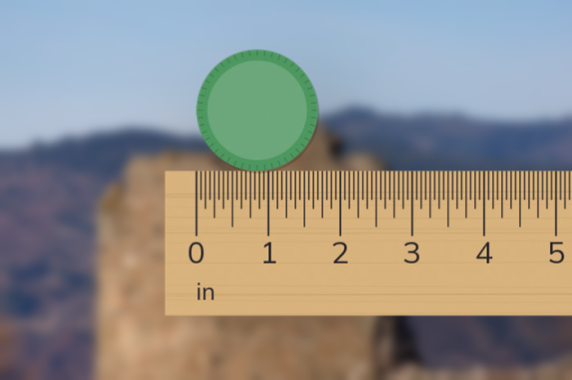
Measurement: **1.6875** in
